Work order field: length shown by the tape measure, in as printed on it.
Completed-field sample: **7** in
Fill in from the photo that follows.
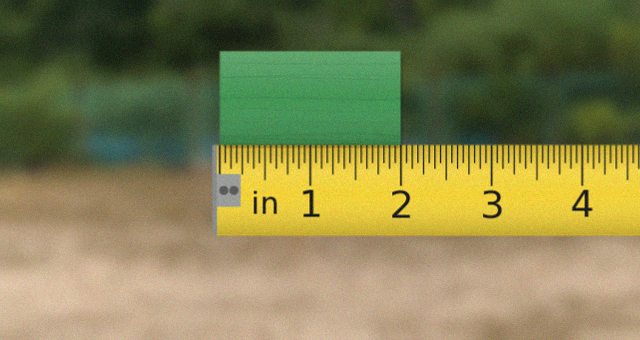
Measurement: **2** in
